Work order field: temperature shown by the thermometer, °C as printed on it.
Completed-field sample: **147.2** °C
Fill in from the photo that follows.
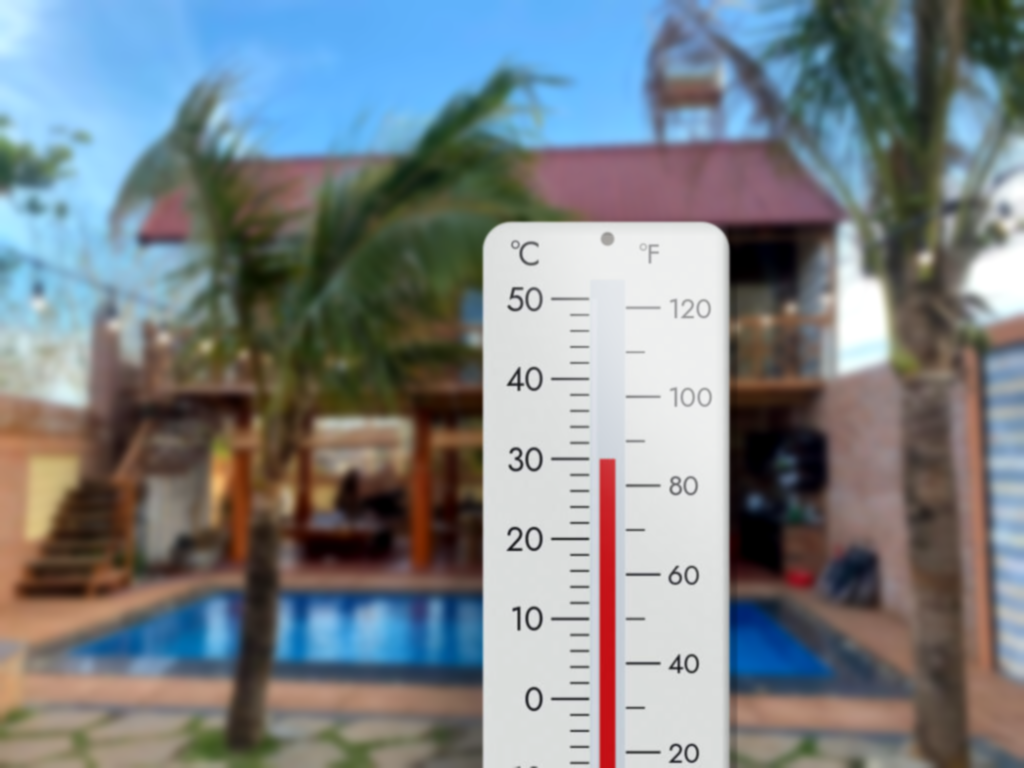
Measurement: **30** °C
